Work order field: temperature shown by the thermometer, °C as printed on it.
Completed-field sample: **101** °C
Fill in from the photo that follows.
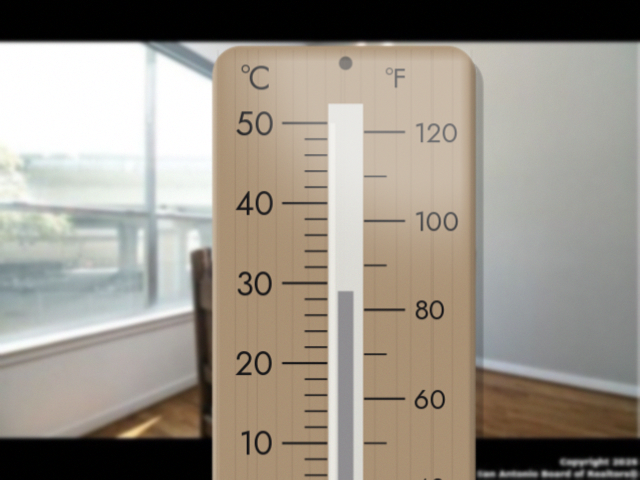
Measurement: **29** °C
